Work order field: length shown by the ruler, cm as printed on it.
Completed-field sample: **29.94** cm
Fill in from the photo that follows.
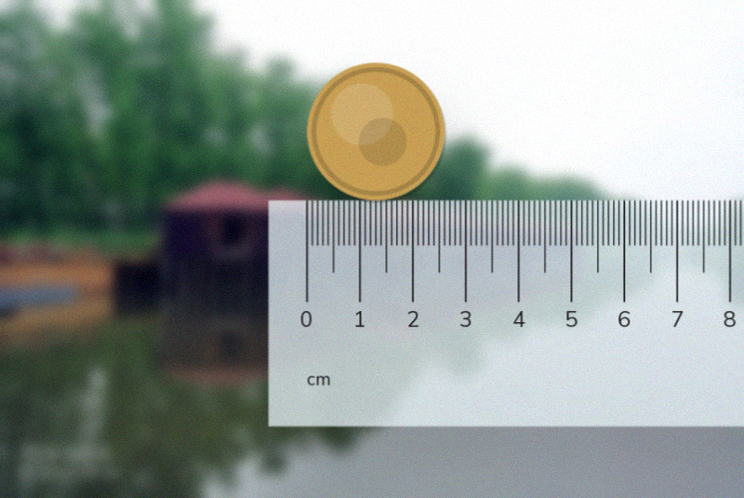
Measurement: **2.6** cm
